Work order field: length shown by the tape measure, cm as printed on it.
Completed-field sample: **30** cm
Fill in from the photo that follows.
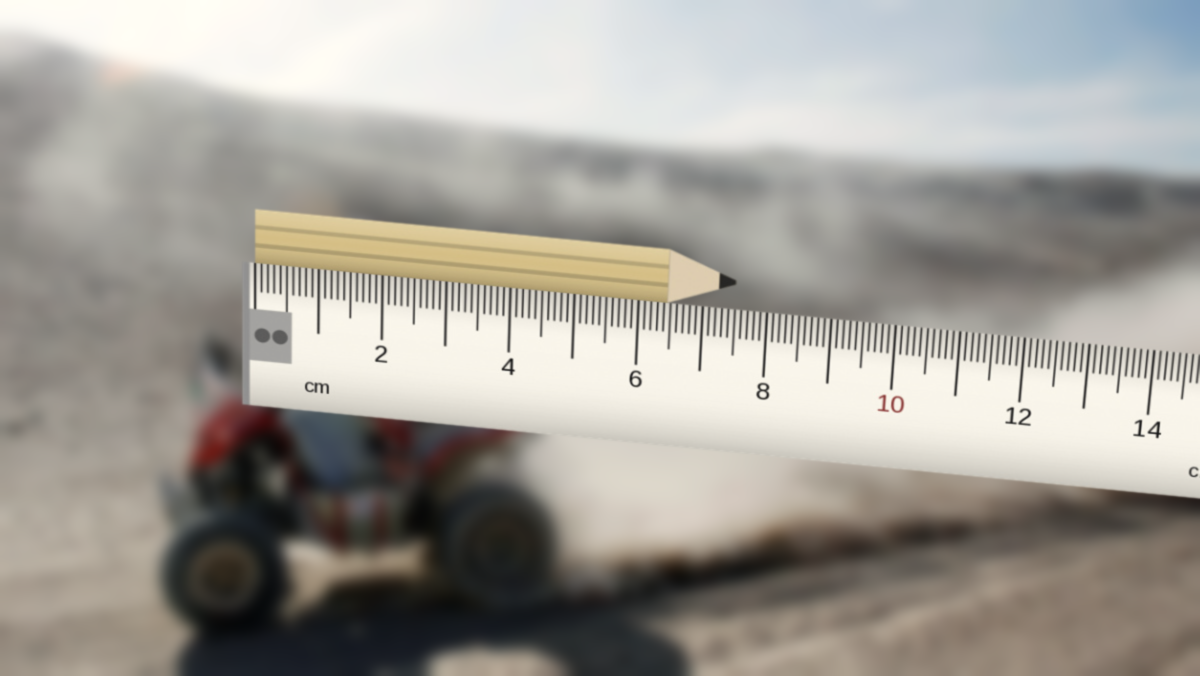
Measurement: **7.5** cm
